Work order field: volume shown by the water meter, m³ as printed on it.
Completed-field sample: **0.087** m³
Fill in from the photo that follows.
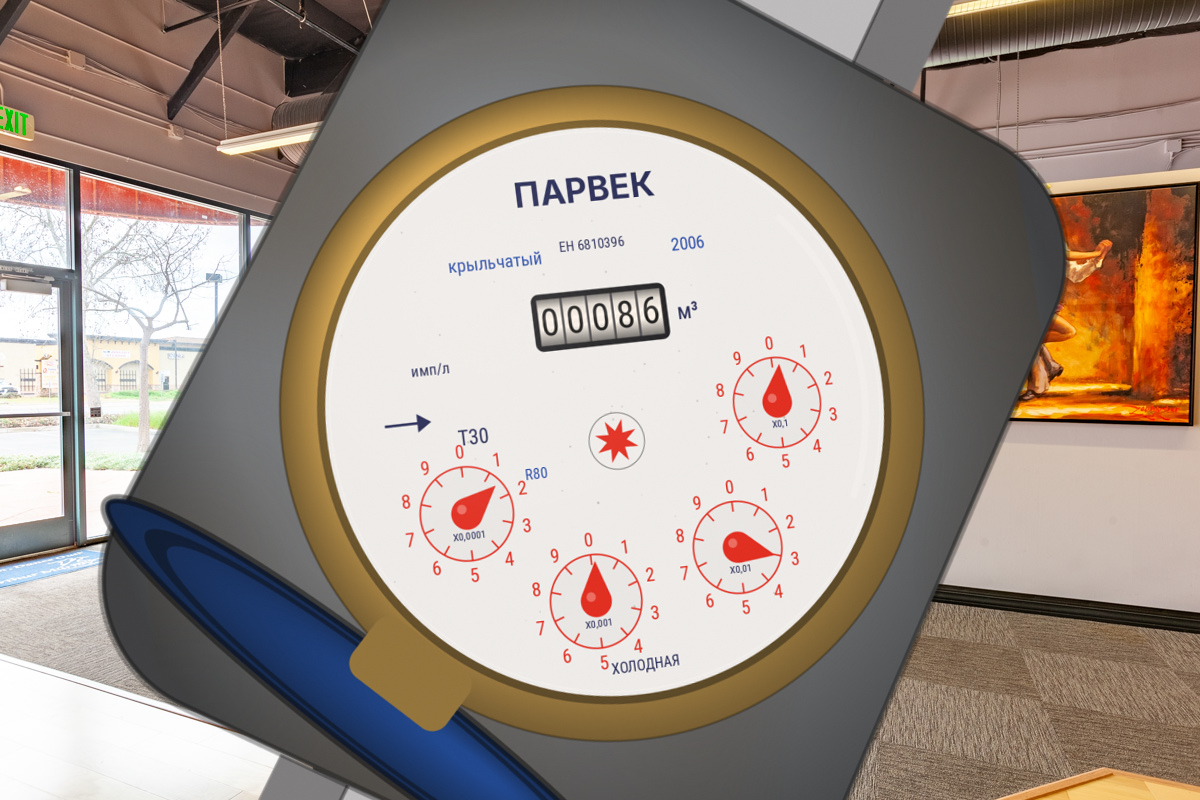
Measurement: **86.0301** m³
